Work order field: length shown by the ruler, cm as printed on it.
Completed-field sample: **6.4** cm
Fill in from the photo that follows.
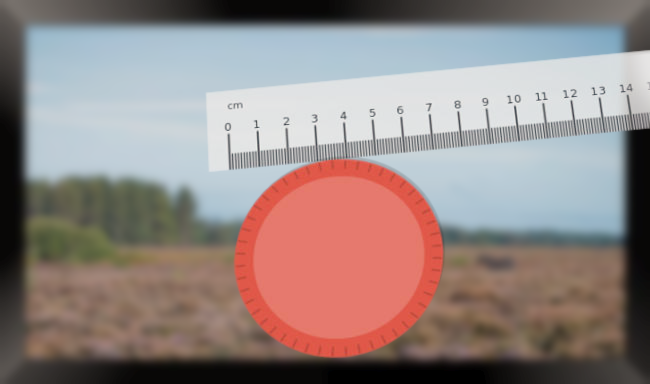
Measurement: **7** cm
